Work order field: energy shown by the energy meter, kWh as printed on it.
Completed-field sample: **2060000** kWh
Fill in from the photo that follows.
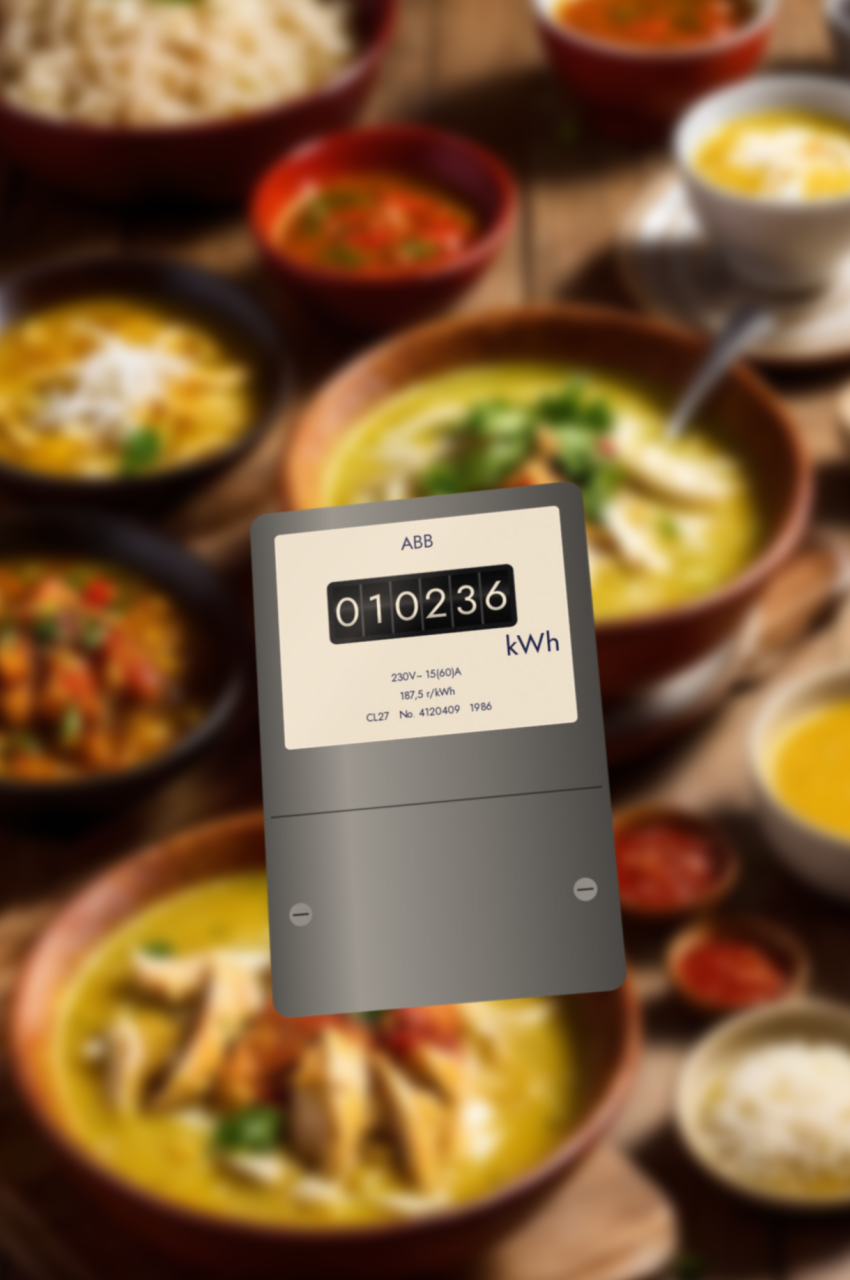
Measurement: **10236** kWh
